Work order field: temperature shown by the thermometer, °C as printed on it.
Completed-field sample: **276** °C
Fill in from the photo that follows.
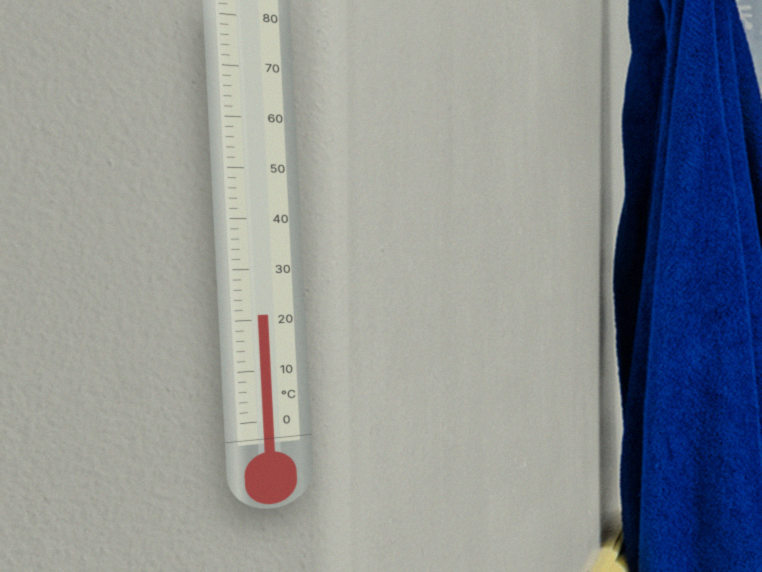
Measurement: **21** °C
